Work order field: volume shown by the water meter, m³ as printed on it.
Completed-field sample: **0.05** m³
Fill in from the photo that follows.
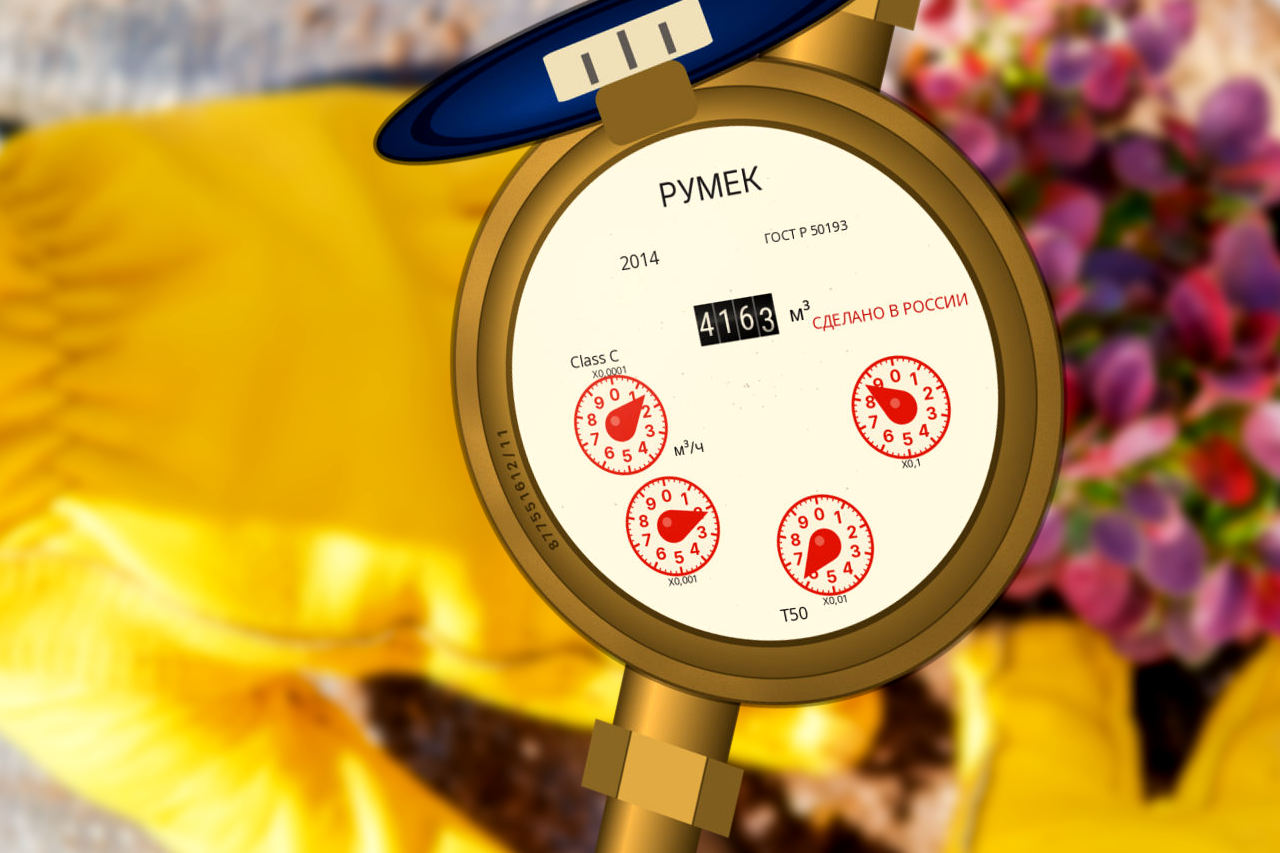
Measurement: **4162.8621** m³
